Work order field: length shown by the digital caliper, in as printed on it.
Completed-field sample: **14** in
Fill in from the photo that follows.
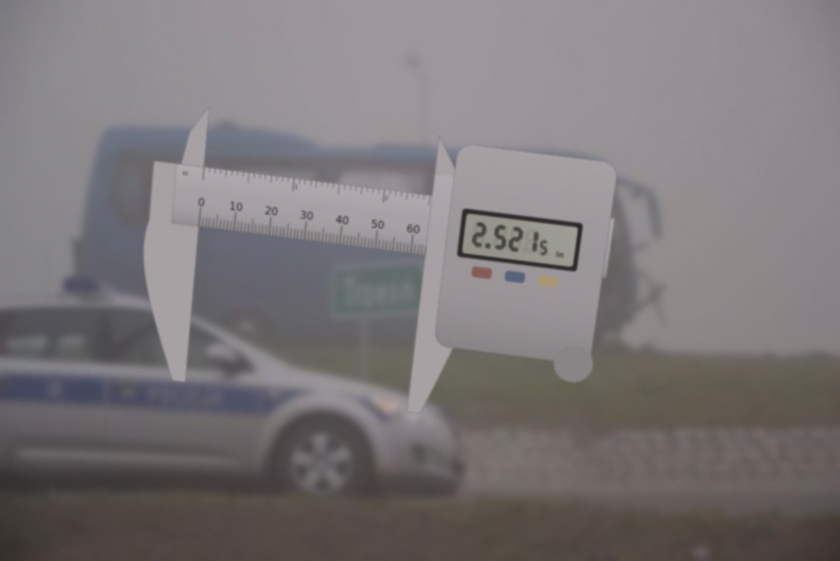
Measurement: **2.5215** in
